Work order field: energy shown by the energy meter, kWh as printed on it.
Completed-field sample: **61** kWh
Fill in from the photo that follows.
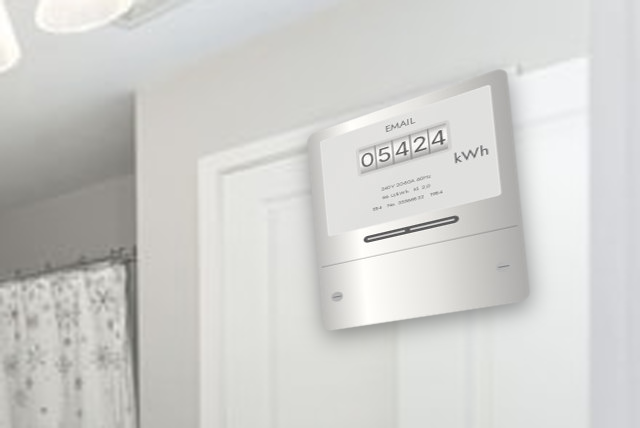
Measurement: **5424** kWh
